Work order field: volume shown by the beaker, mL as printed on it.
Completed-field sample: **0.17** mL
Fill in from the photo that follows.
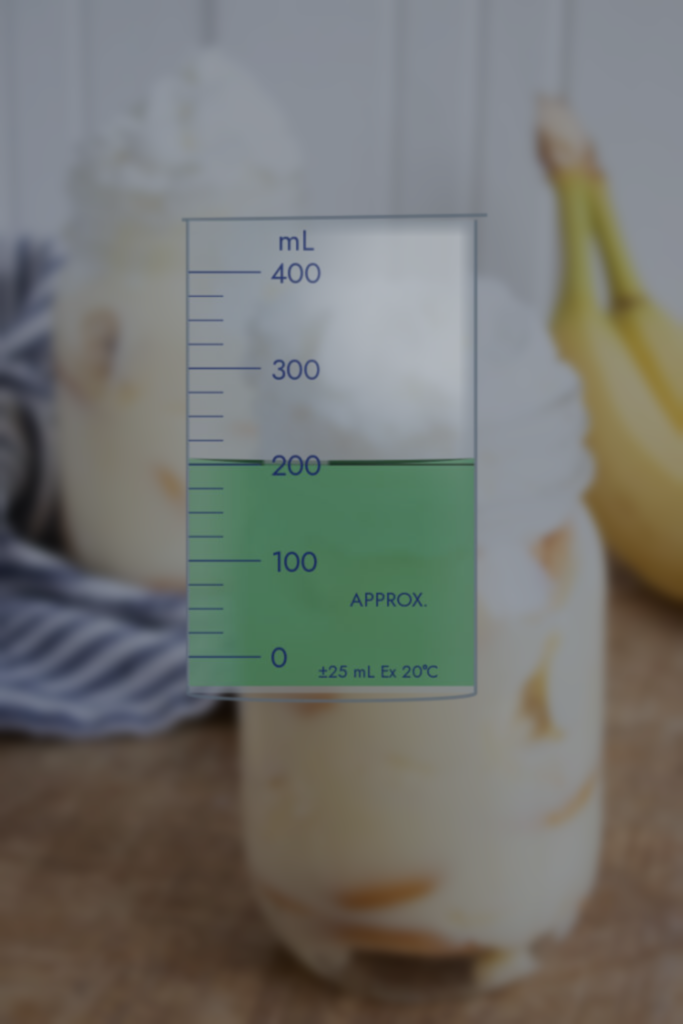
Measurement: **200** mL
